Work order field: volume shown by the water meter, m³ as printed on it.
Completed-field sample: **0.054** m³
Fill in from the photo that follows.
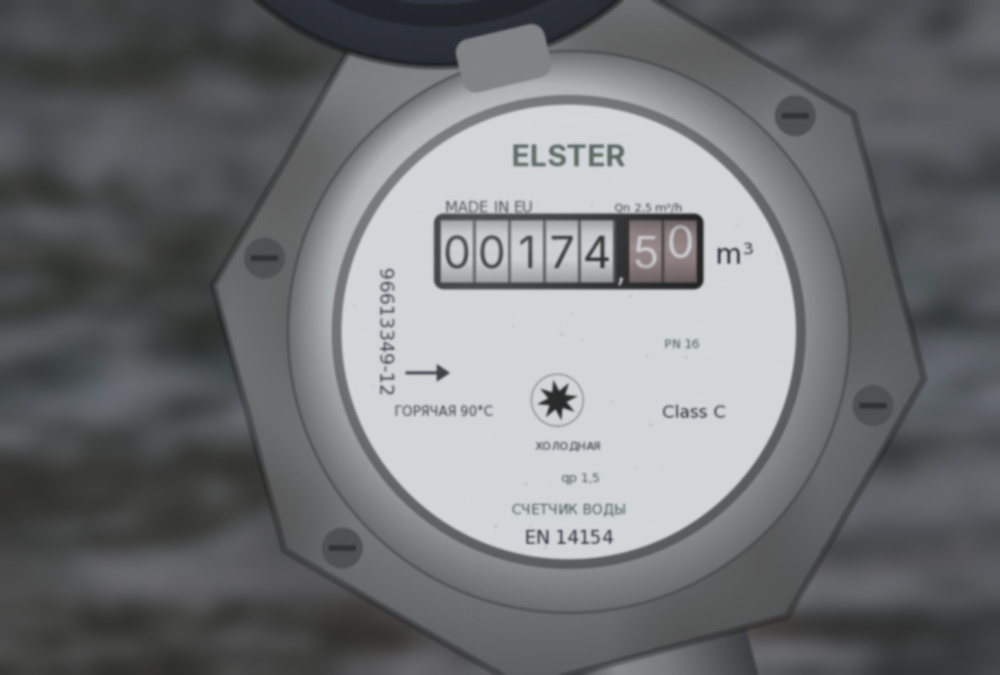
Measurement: **174.50** m³
